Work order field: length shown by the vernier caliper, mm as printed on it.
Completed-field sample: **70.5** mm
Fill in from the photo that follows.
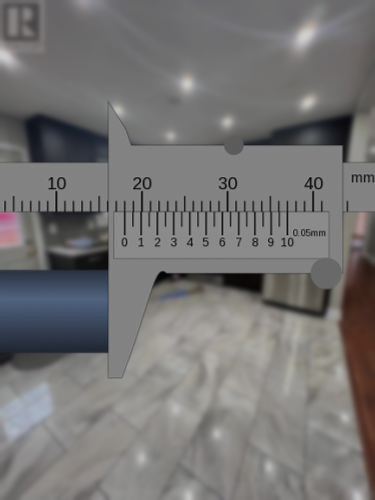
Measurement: **18.0** mm
